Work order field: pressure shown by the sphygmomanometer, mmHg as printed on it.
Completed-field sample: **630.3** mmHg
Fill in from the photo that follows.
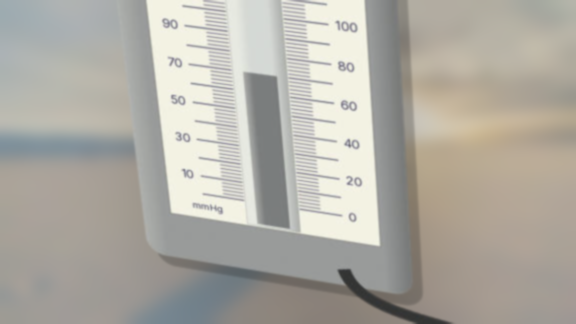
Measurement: **70** mmHg
